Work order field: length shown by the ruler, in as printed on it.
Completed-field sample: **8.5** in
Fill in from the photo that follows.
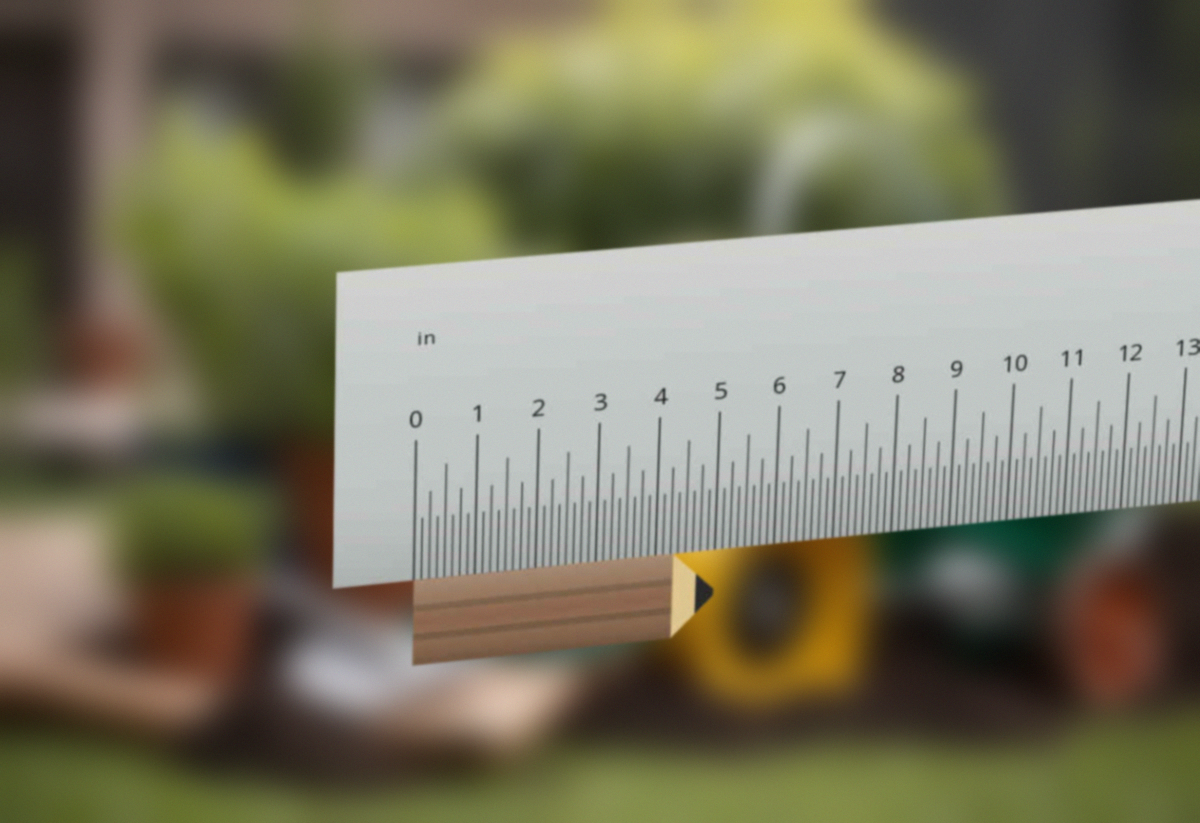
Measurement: **5** in
